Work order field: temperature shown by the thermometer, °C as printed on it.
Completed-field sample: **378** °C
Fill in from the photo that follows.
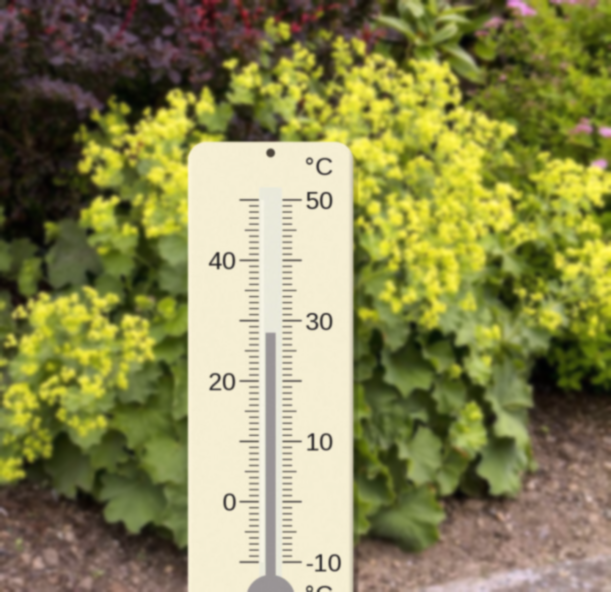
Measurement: **28** °C
